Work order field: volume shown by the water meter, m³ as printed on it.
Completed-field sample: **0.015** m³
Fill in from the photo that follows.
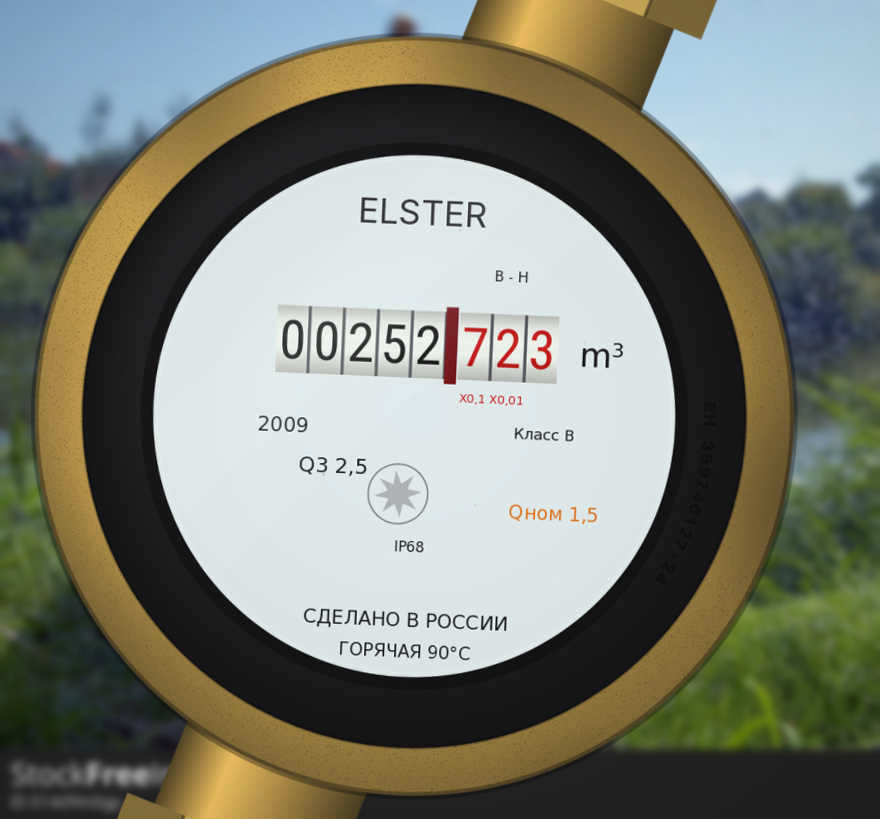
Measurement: **252.723** m³
